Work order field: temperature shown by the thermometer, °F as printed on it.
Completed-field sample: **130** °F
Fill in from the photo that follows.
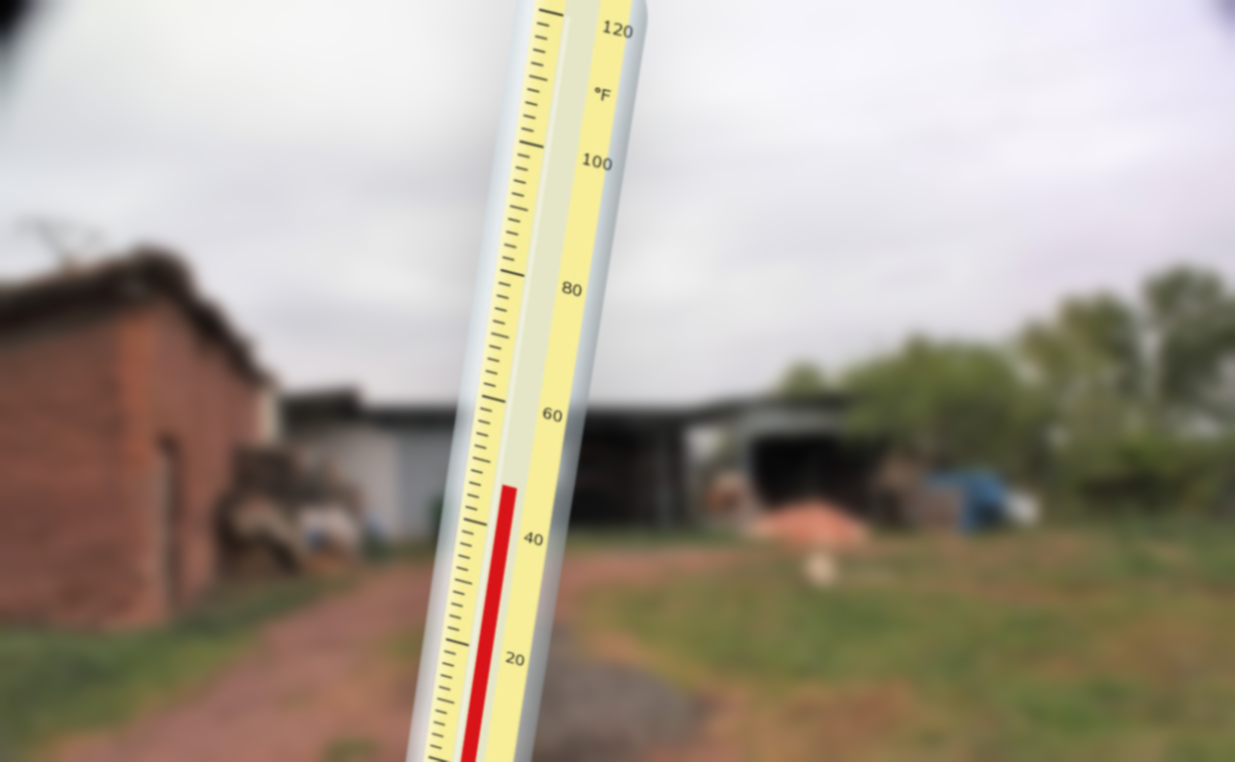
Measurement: **47** °F
